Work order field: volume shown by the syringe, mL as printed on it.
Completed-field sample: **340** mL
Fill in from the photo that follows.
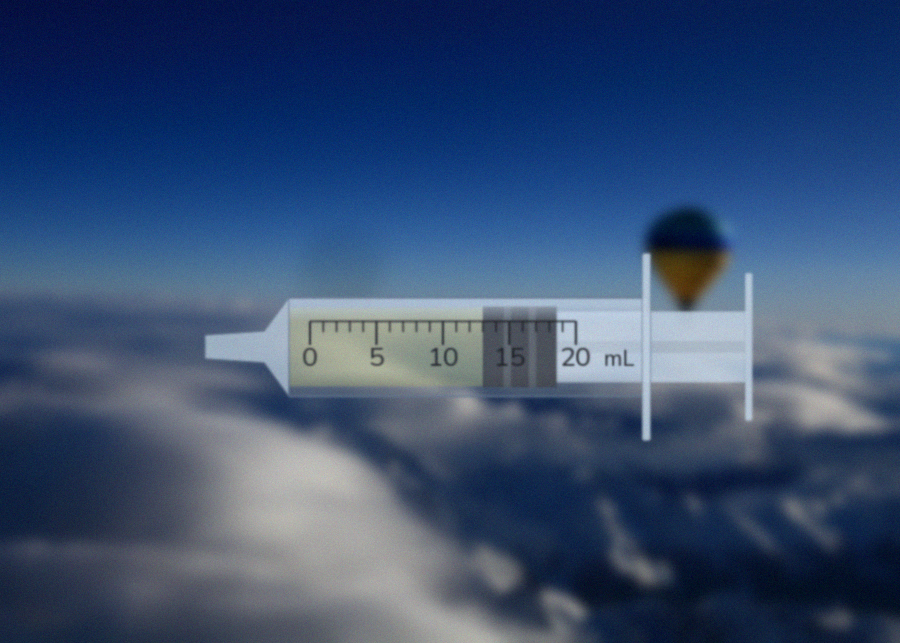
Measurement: **13** mL
